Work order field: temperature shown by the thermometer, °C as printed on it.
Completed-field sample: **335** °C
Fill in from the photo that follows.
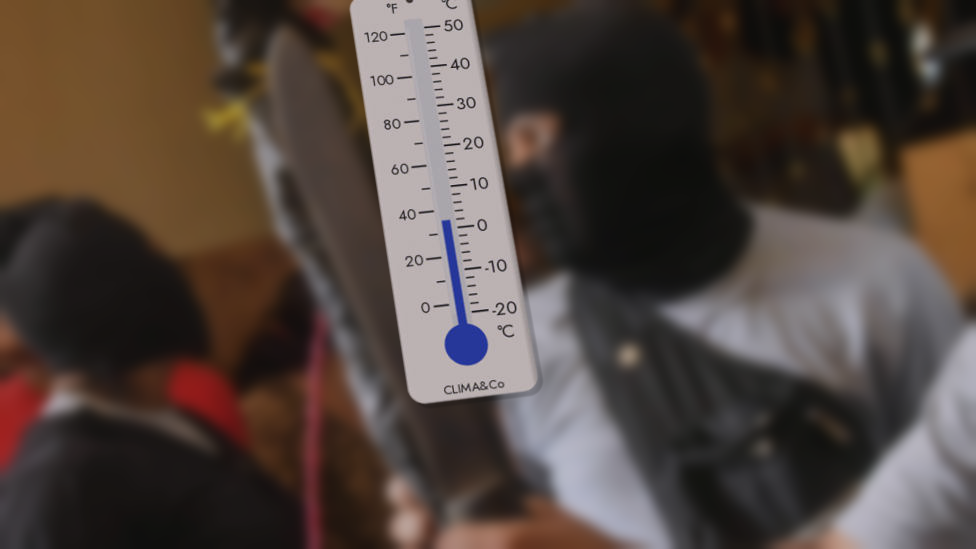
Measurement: **2** °C
